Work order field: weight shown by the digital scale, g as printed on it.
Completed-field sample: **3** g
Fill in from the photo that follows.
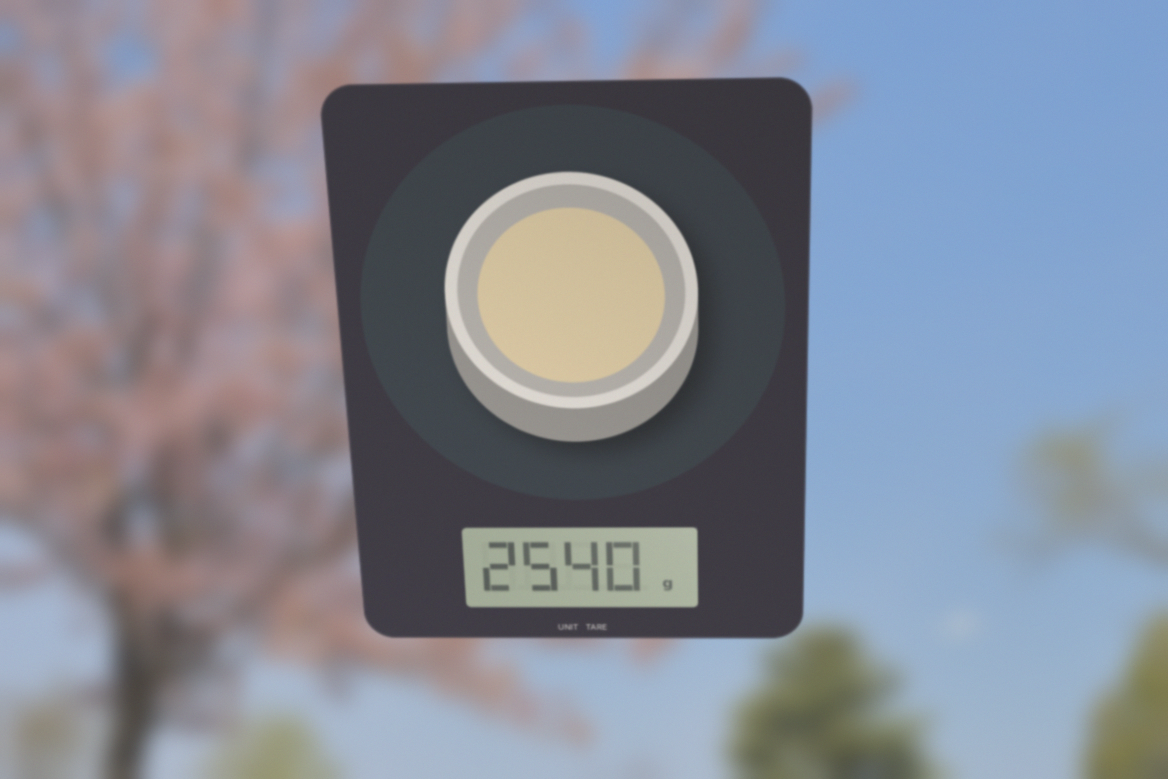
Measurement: **2540** g
